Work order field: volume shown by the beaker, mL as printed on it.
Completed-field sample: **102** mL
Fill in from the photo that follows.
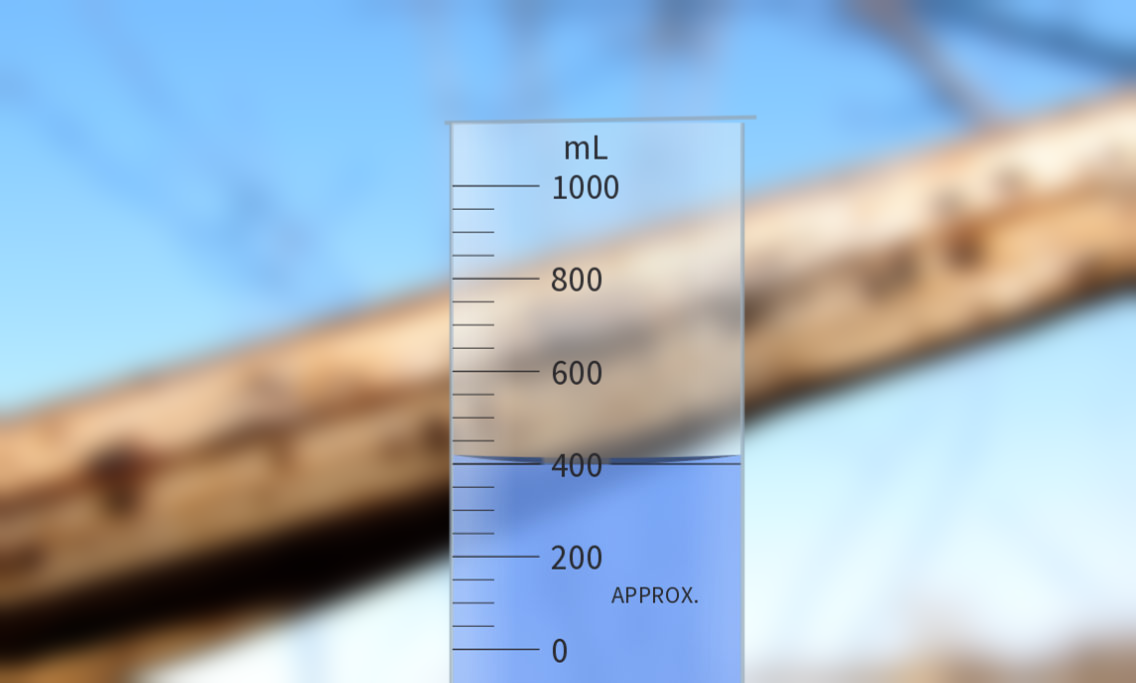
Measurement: **400** mL
